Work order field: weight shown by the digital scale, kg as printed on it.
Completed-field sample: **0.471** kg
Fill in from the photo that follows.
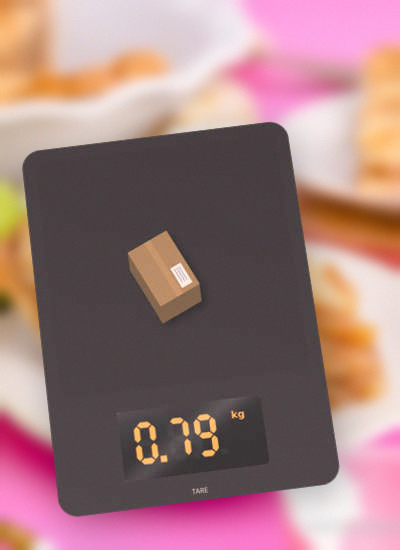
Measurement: **0.79** kg
